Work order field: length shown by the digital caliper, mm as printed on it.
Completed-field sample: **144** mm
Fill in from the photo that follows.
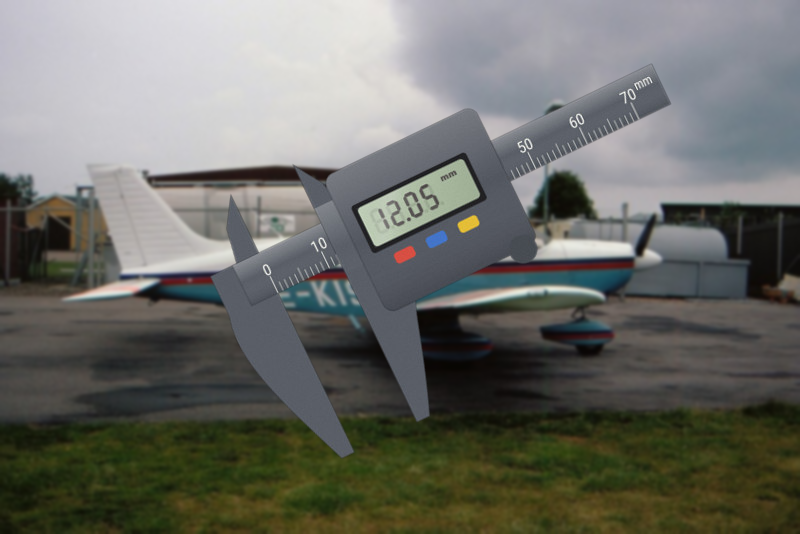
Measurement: **12.05** mm
